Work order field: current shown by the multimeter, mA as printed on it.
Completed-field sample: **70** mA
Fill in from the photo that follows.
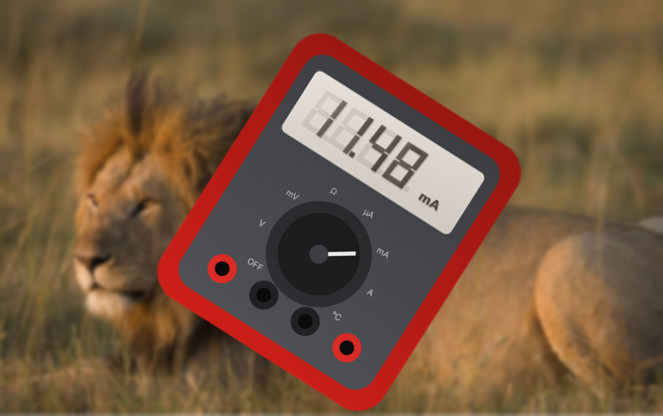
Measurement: **11.48** mA
